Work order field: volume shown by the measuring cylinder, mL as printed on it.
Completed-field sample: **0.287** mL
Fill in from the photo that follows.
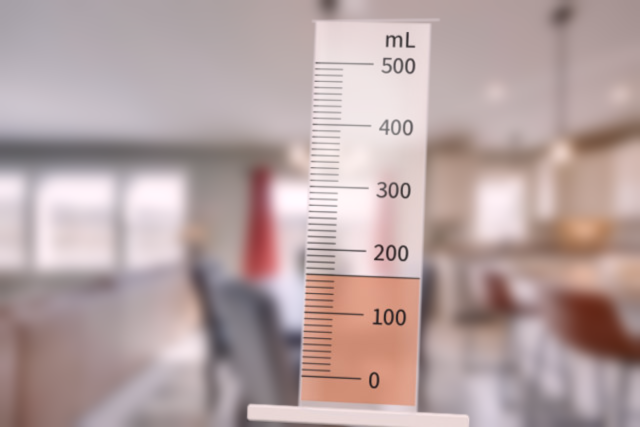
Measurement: **160** mL
